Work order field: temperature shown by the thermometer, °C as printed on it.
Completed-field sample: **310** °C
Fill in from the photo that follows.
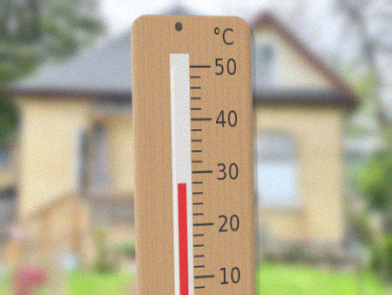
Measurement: **28** °C
